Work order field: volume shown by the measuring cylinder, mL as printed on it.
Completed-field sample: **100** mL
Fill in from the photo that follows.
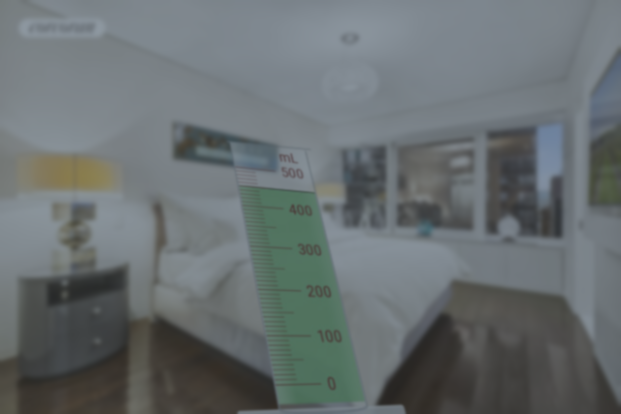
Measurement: **450** mL
